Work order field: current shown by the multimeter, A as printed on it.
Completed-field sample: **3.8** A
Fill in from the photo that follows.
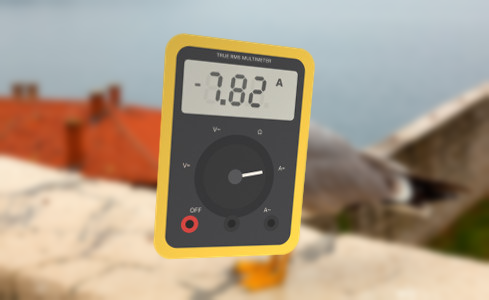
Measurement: **-7.82** A
